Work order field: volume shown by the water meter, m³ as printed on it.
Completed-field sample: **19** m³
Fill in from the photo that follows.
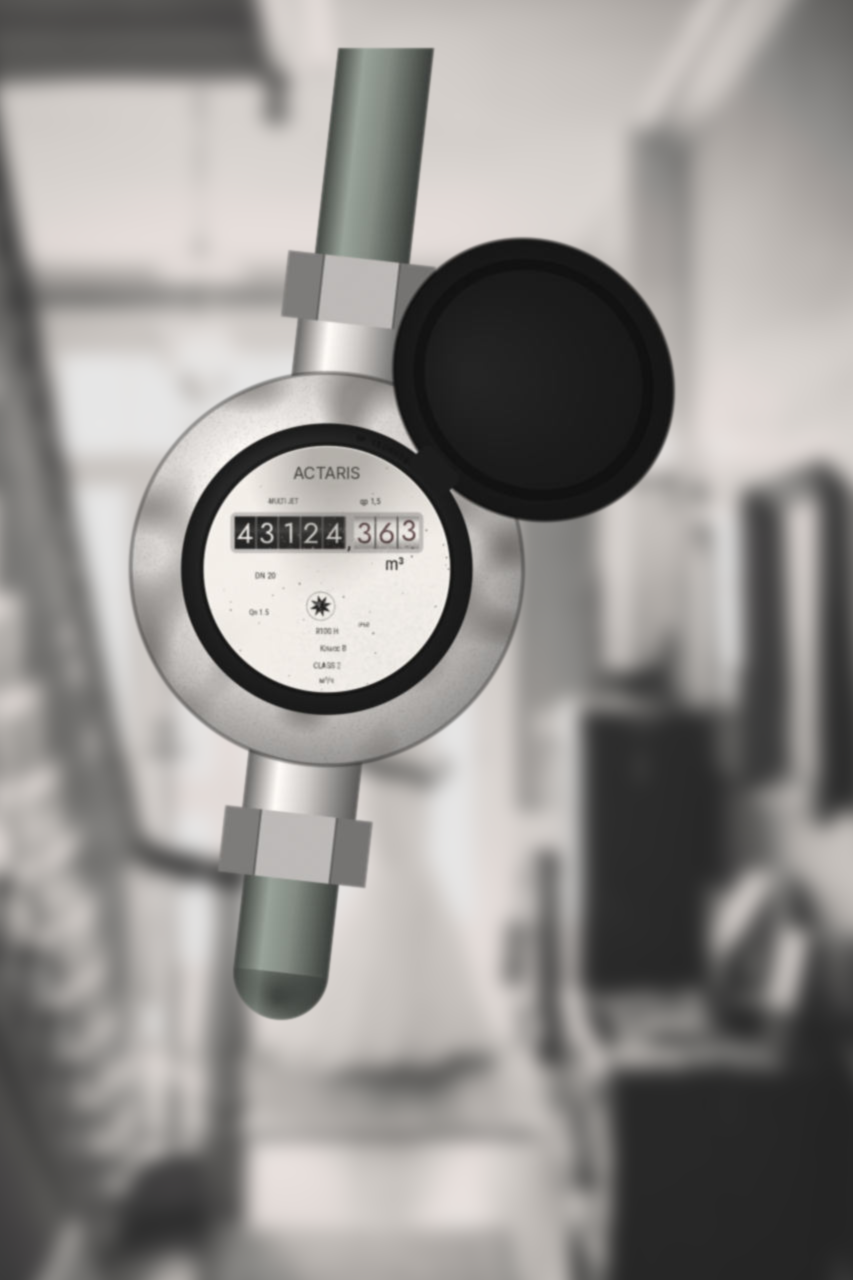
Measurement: **43124.363** m³
